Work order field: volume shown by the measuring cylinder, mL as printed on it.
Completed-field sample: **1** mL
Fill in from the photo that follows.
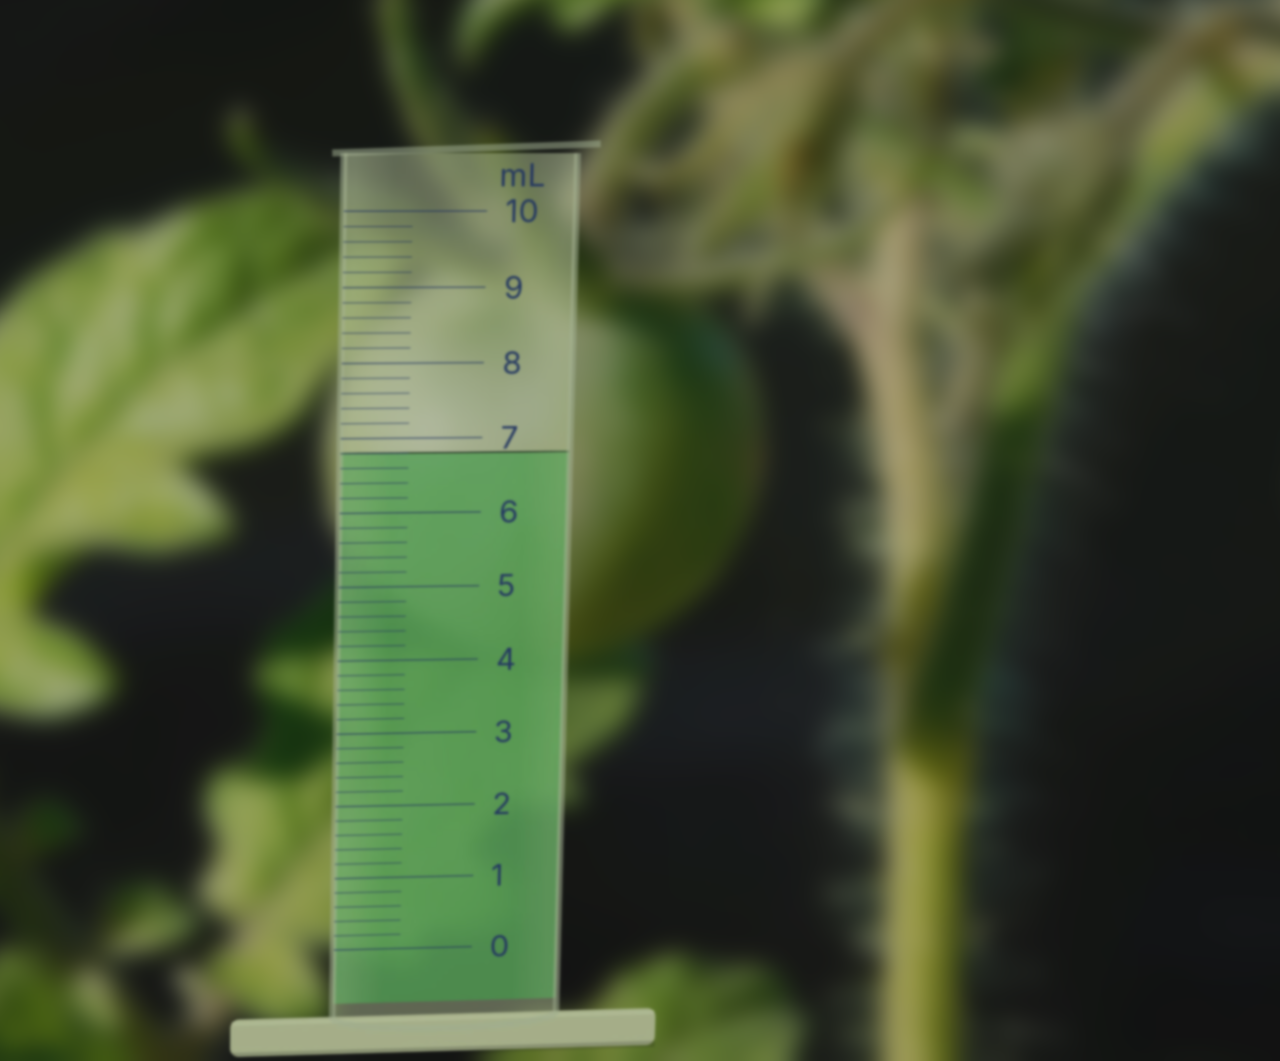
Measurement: **6.8** mL
